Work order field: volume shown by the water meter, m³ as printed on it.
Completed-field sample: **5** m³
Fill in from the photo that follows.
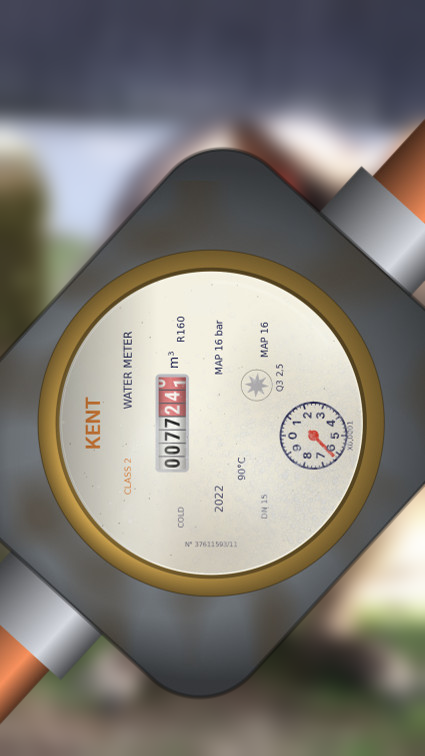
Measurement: **77.2406** m³
